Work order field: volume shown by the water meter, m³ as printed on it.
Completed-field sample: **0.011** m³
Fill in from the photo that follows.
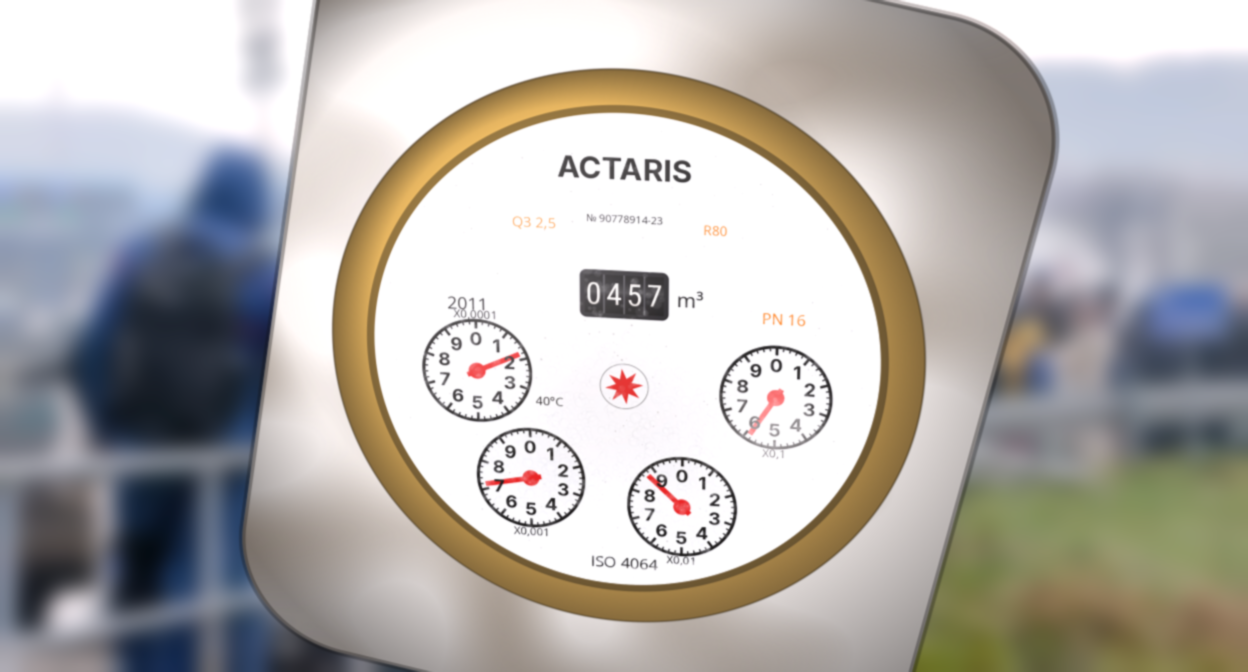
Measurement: **457.5871** m³
